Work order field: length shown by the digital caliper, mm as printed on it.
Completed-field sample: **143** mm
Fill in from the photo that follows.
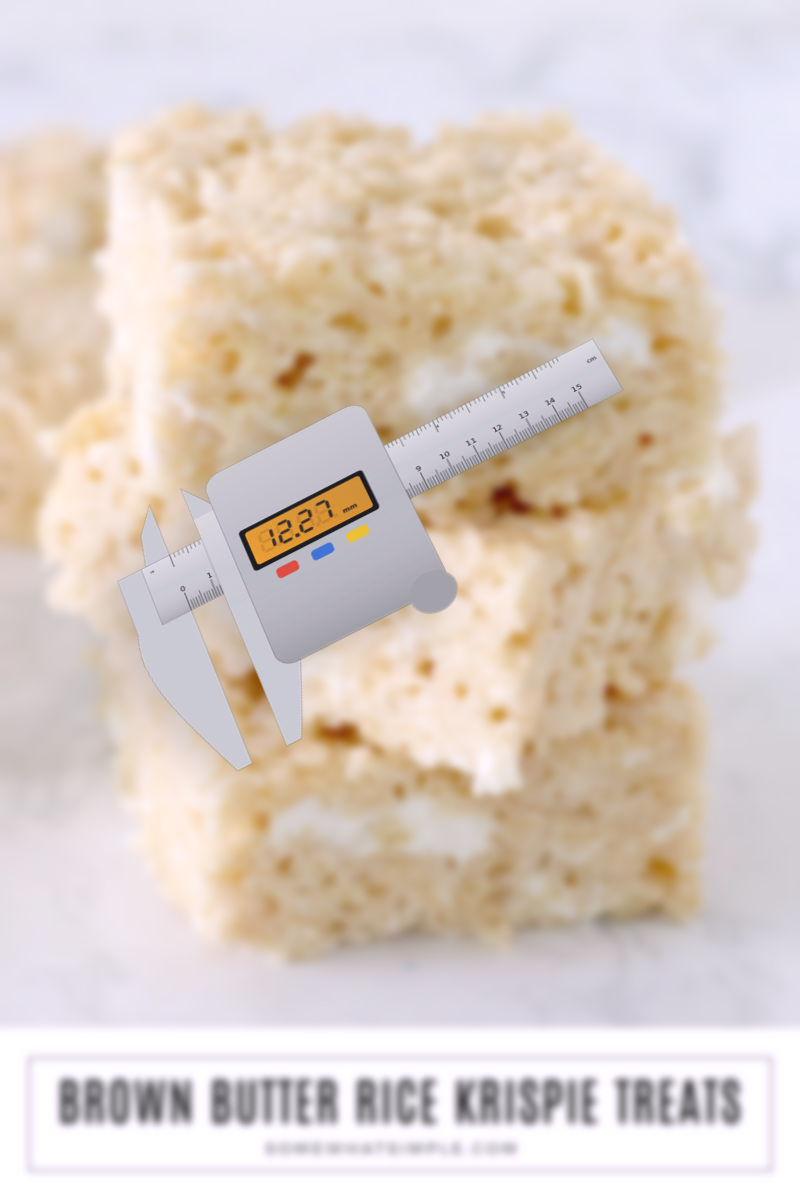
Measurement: **12.27** mm
